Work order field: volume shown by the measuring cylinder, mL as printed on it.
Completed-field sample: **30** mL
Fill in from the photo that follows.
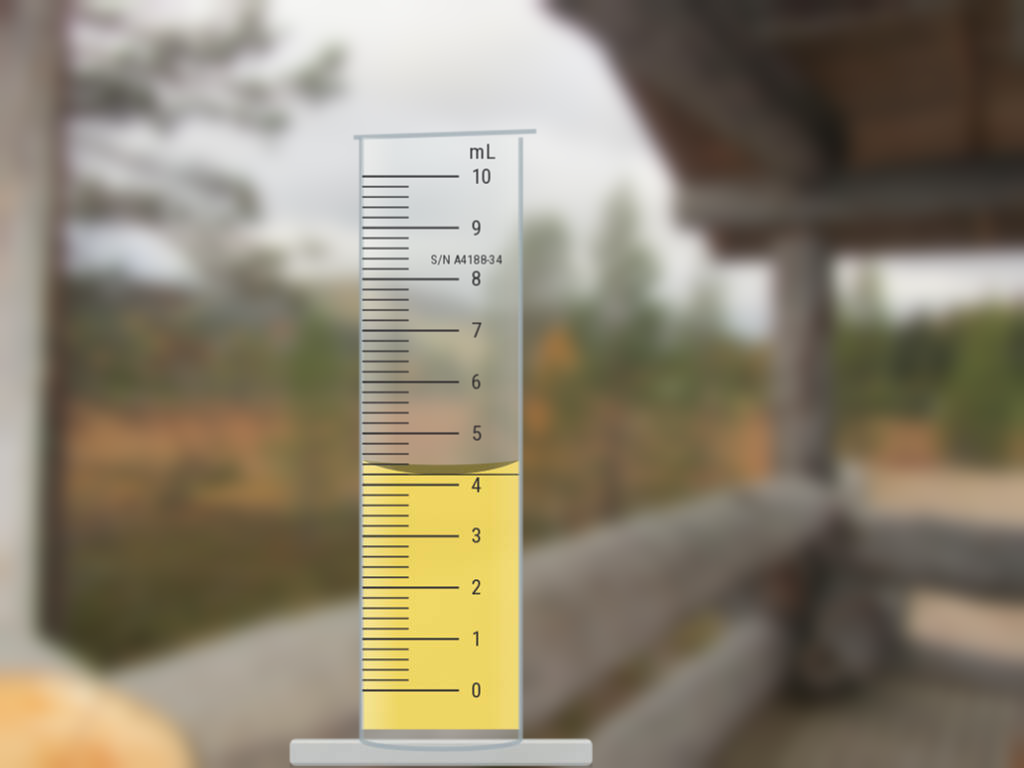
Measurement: **4.2** mL
